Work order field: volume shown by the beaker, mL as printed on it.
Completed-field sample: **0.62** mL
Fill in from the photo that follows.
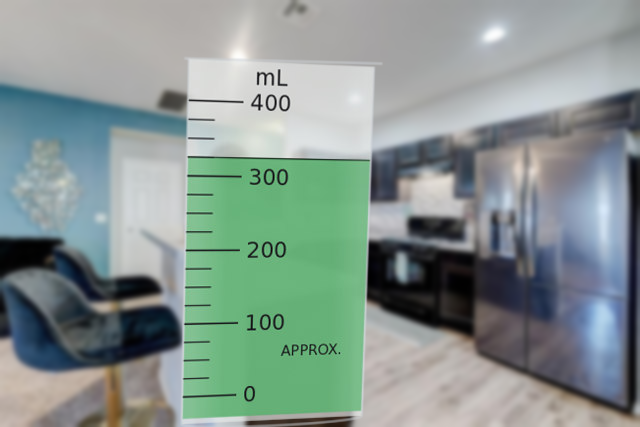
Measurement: **325** mL
